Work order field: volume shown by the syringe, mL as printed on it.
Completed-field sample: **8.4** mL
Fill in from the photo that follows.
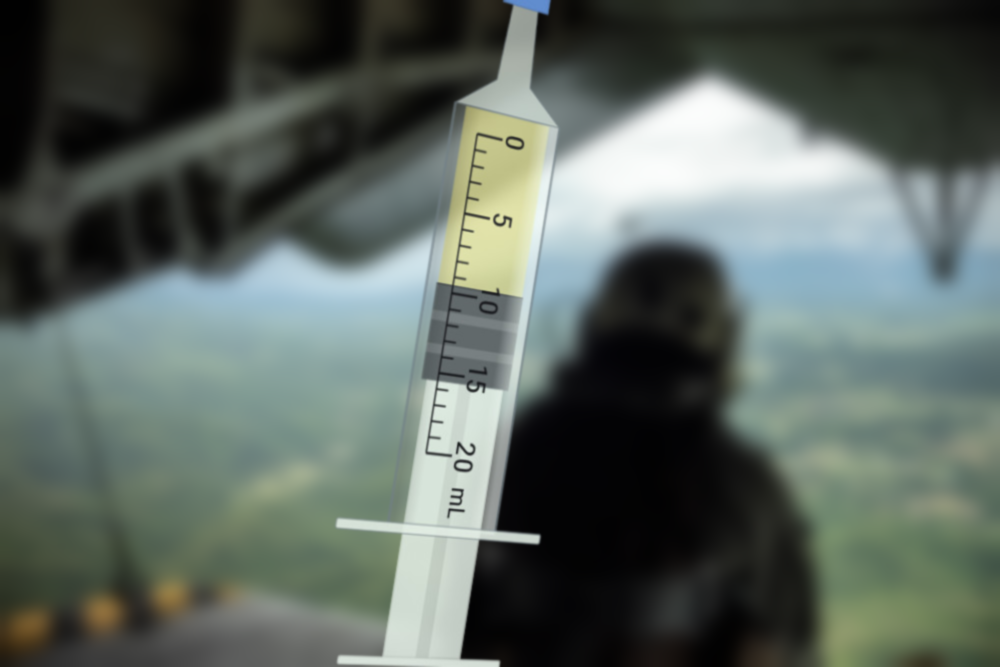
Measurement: **9.5** mL
